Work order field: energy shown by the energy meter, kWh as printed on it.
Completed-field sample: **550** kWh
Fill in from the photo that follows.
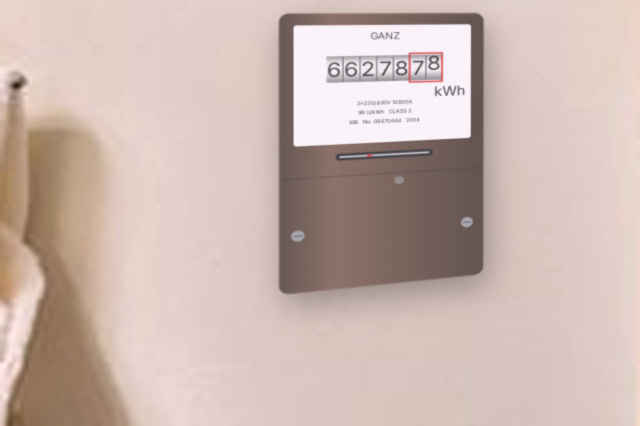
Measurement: **66278.78** kWh
